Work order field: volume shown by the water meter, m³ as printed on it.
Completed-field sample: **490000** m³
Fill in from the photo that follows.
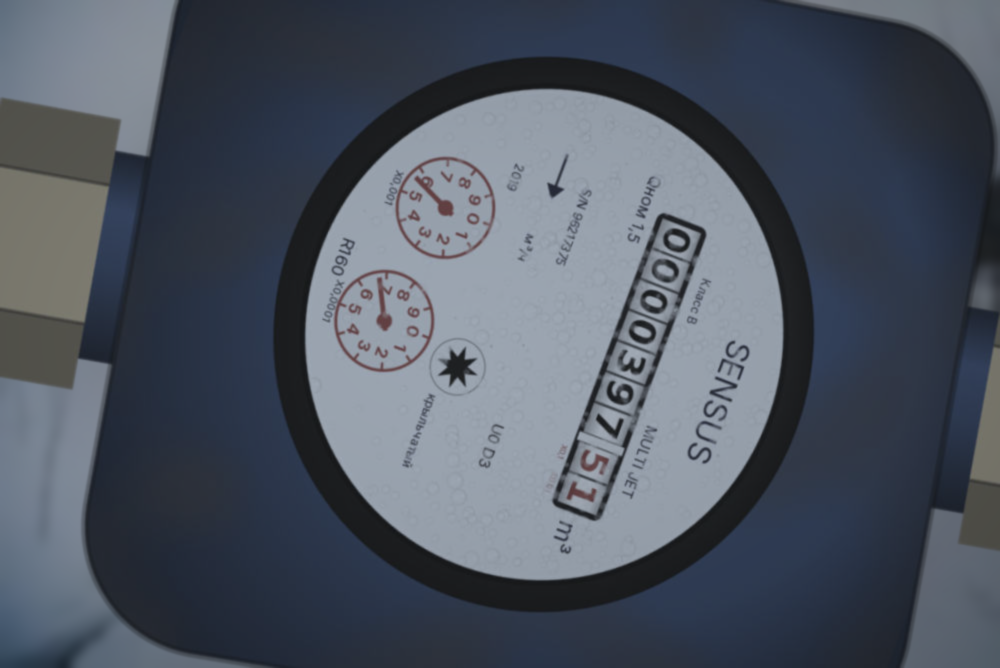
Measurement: **397.5156** m³
